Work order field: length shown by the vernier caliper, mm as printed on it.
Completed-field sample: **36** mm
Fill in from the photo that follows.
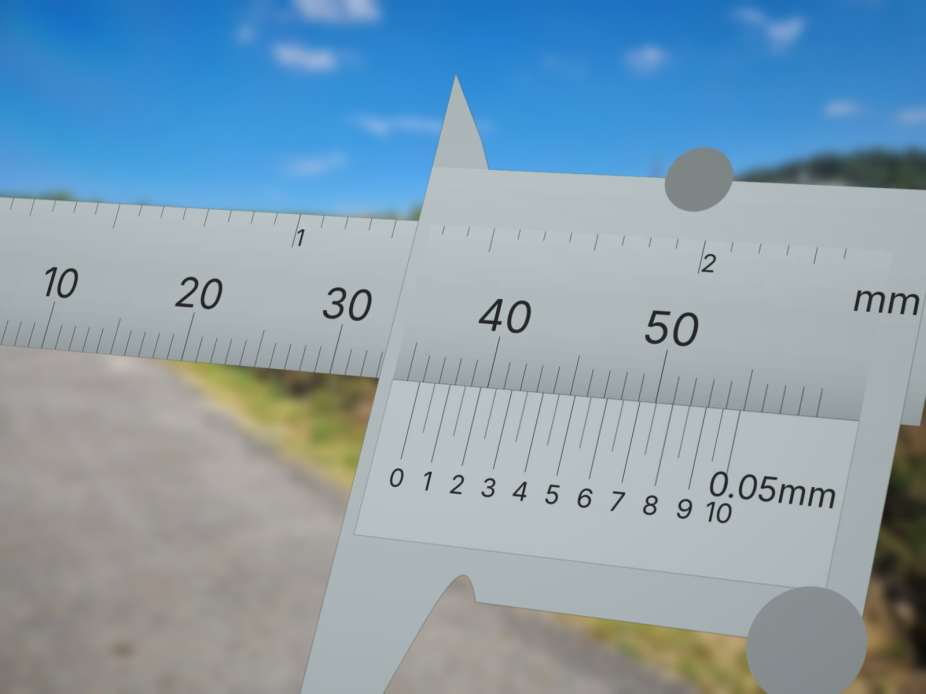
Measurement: **35.8** mm
